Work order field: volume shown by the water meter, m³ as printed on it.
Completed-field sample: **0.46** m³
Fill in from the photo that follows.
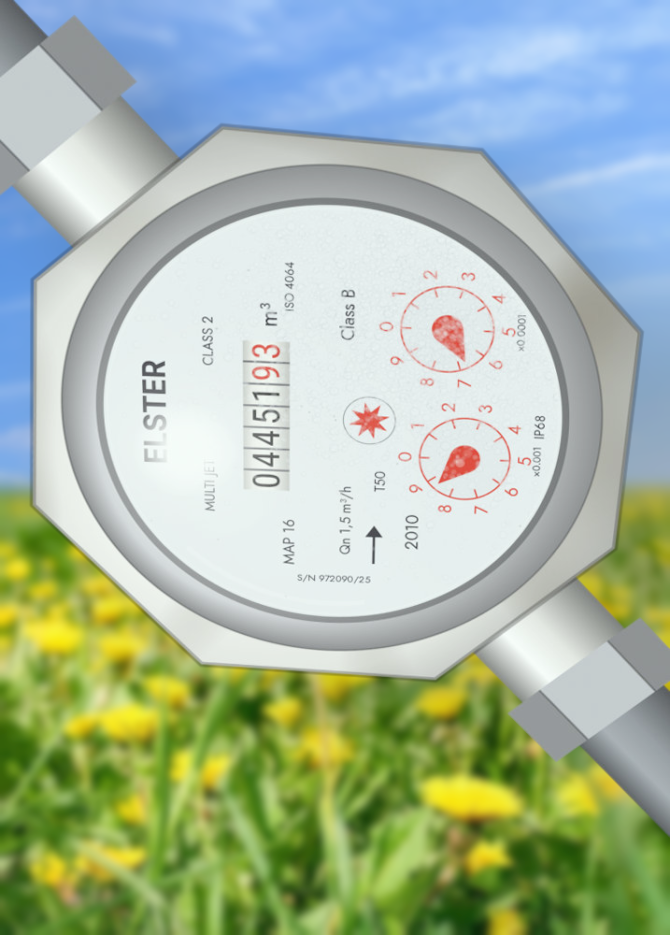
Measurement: **4451.9386** m³
